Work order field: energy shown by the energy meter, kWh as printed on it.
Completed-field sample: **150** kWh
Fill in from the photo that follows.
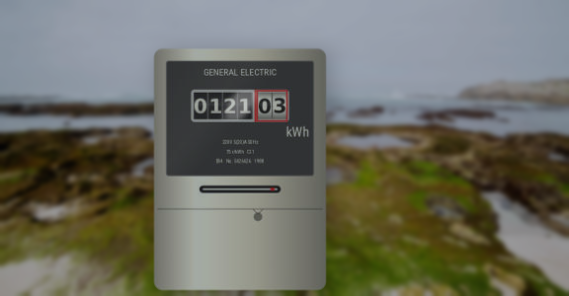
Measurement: **121.03** kWh
